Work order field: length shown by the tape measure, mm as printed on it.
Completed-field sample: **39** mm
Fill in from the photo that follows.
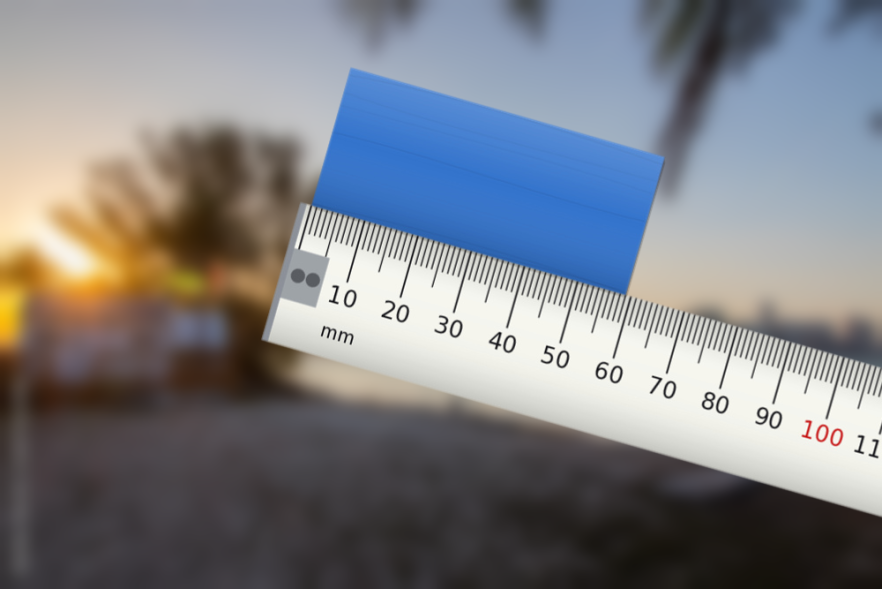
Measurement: **59** mm
